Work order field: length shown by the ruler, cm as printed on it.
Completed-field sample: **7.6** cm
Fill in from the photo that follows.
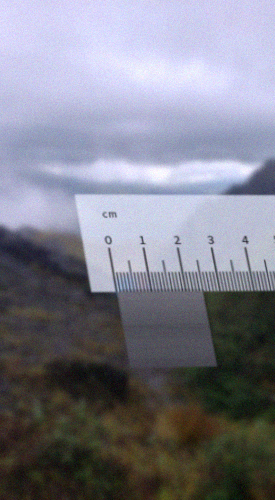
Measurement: **2.5** cm
